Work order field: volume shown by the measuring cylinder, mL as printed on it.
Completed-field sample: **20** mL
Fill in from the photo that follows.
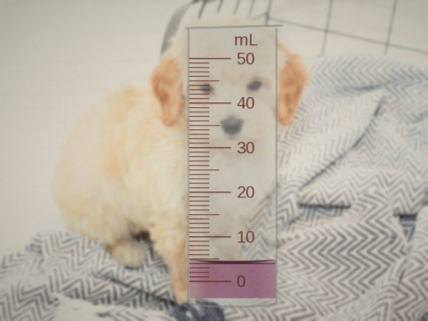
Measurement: **4** mL
